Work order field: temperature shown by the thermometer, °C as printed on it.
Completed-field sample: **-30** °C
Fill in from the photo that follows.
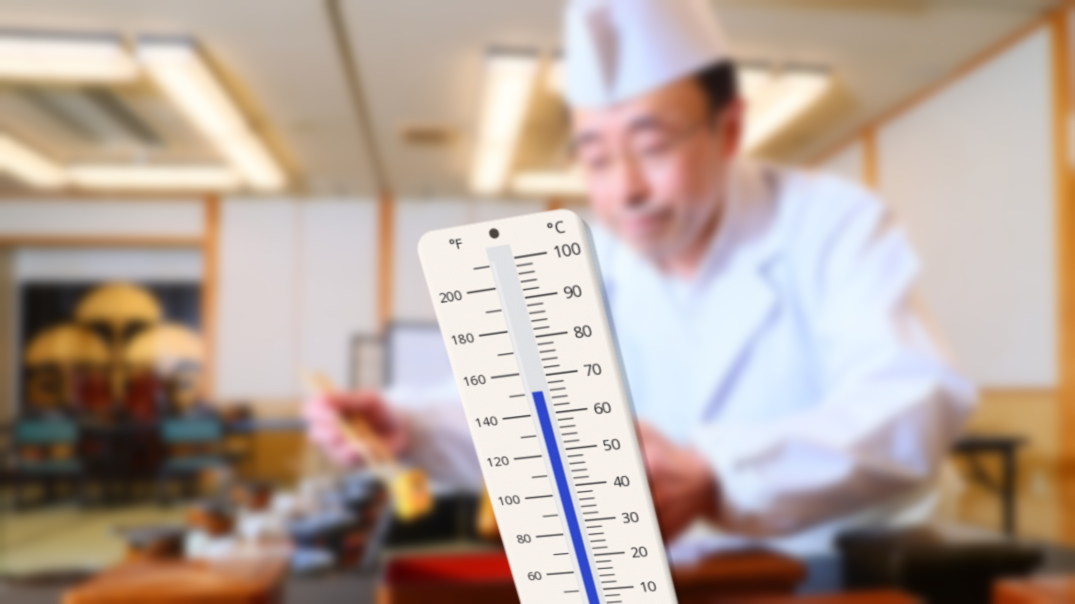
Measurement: **66** °C
